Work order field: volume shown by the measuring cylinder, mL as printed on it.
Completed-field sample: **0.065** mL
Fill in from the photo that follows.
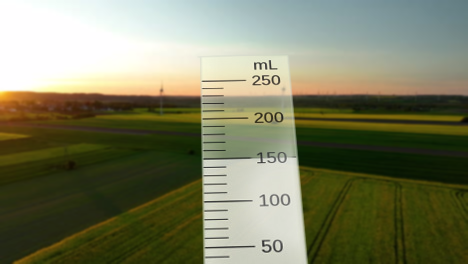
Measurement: **150** mL
